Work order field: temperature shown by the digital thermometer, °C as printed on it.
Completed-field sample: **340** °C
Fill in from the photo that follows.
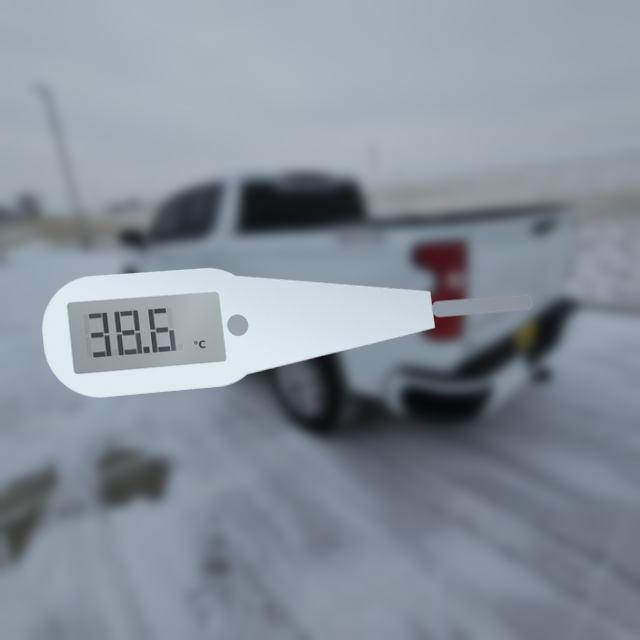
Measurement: **38.6** °C
